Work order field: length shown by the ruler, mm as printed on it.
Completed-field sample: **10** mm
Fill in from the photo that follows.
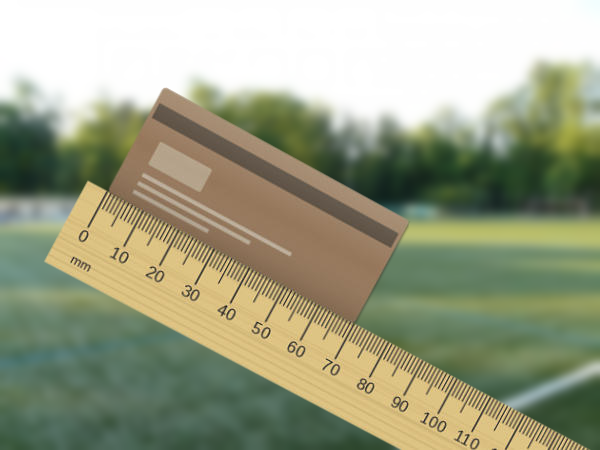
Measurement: **70** mm
